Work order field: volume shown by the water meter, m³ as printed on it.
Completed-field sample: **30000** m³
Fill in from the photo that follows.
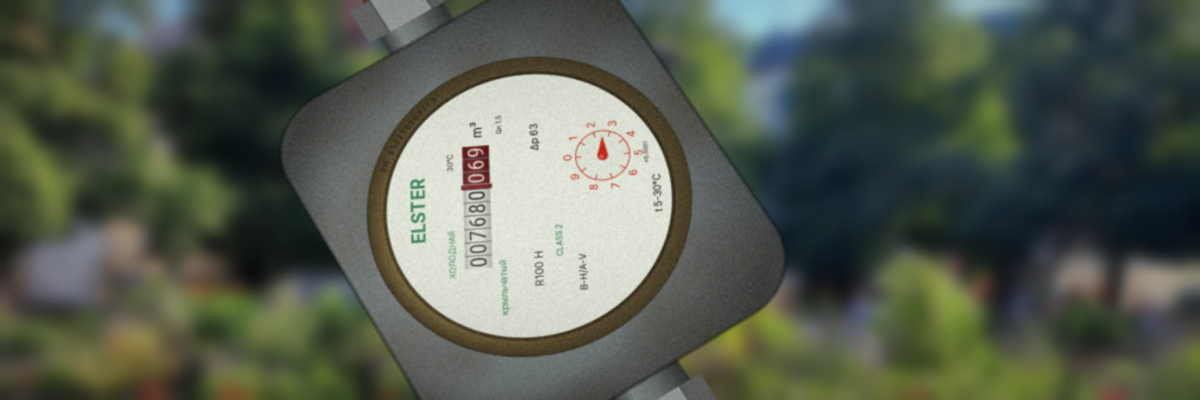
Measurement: **7680.0692** m³
